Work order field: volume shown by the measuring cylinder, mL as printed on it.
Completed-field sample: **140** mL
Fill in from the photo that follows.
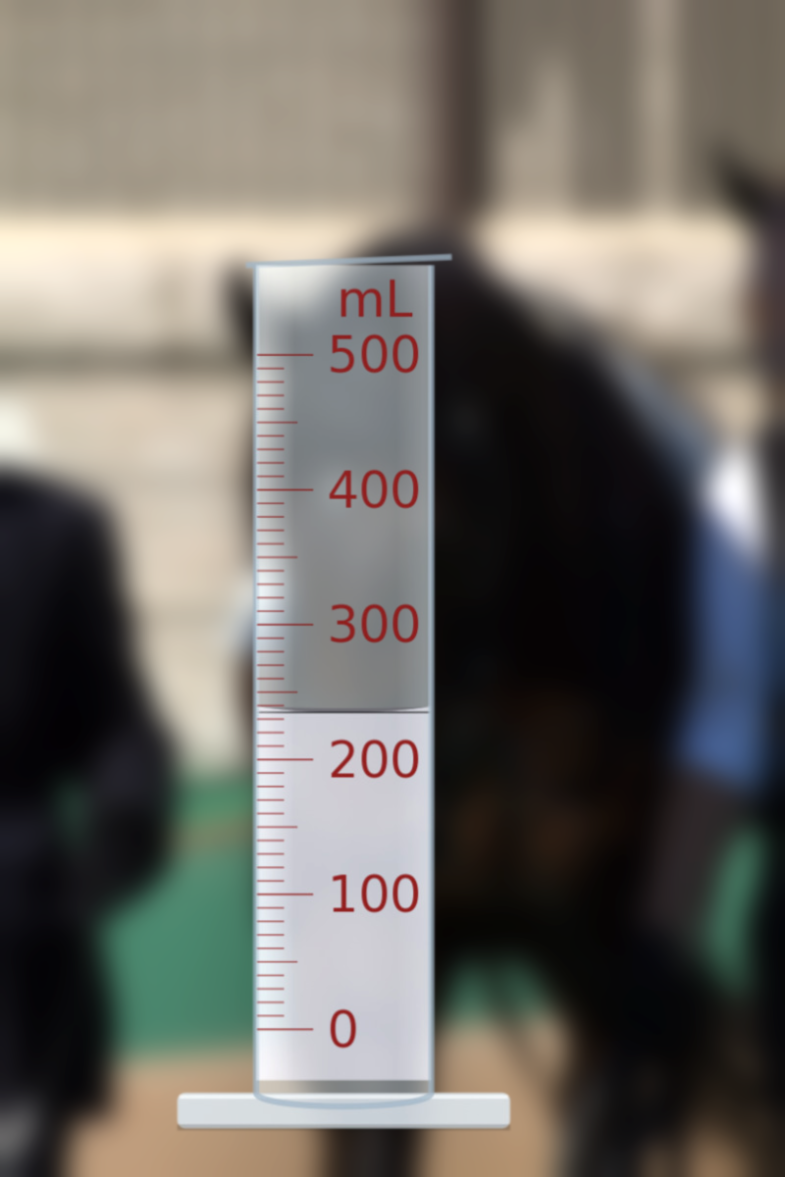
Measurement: **235** mL
